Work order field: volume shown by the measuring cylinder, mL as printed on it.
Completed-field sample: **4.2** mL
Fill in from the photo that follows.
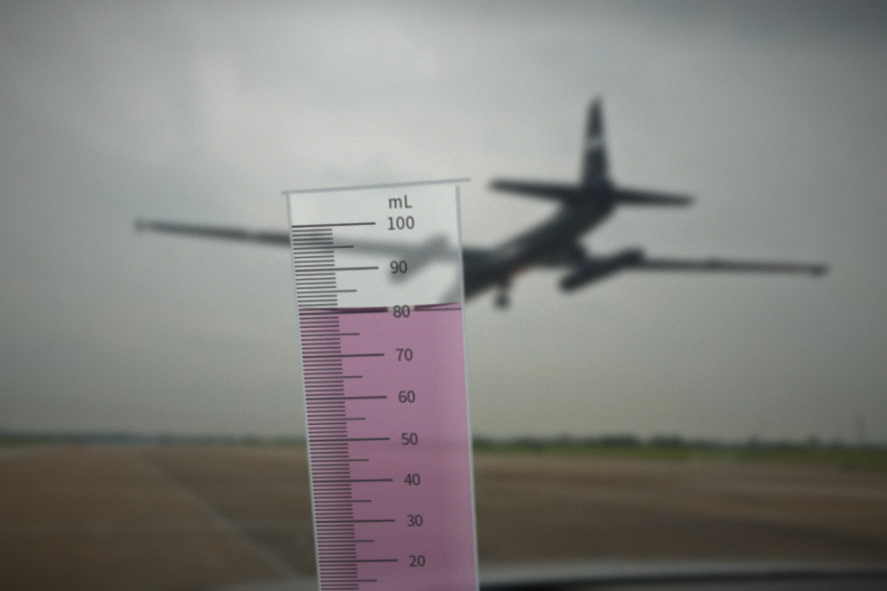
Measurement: **80** mL
